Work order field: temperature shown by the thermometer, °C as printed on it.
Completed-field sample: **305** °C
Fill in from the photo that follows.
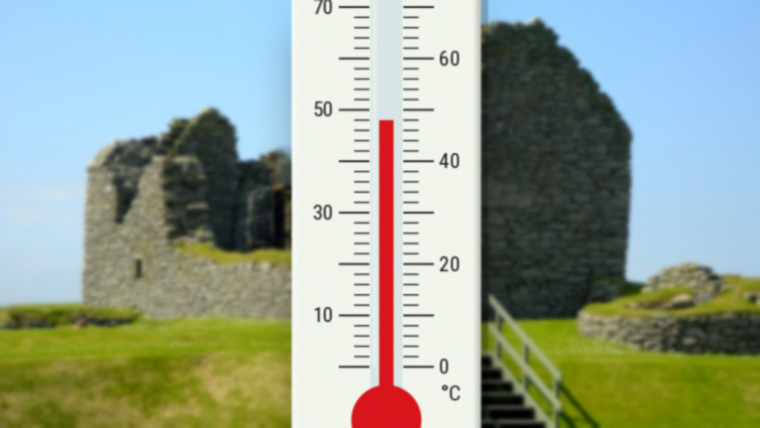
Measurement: **48** °C
